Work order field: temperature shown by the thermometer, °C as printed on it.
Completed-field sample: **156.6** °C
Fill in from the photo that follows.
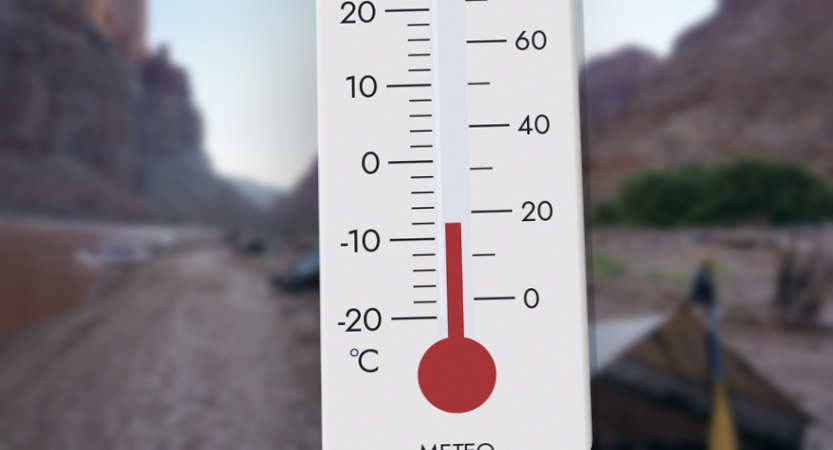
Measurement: **-8** °C
